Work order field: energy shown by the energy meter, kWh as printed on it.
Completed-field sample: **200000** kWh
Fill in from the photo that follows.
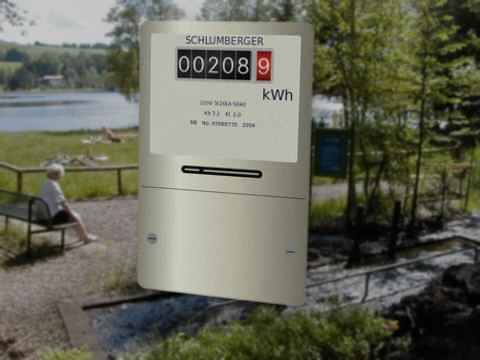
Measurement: **208.9** kWh
